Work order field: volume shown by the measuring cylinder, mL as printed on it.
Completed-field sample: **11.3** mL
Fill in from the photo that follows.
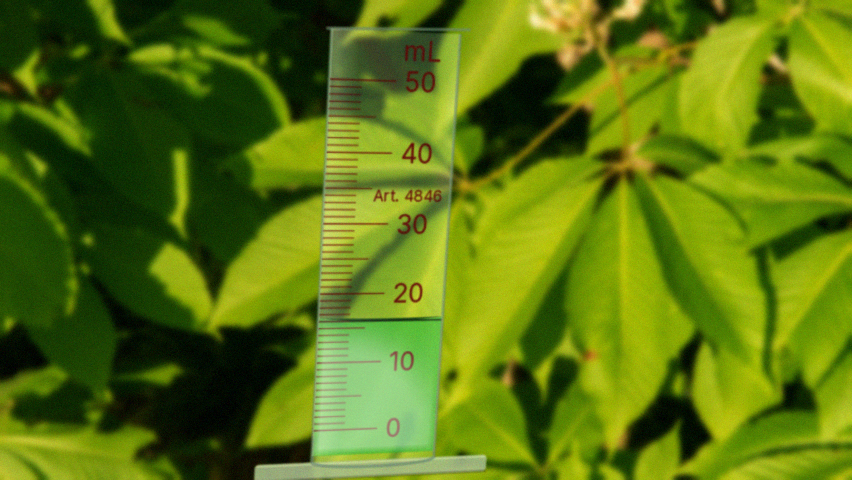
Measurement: **16** mL
